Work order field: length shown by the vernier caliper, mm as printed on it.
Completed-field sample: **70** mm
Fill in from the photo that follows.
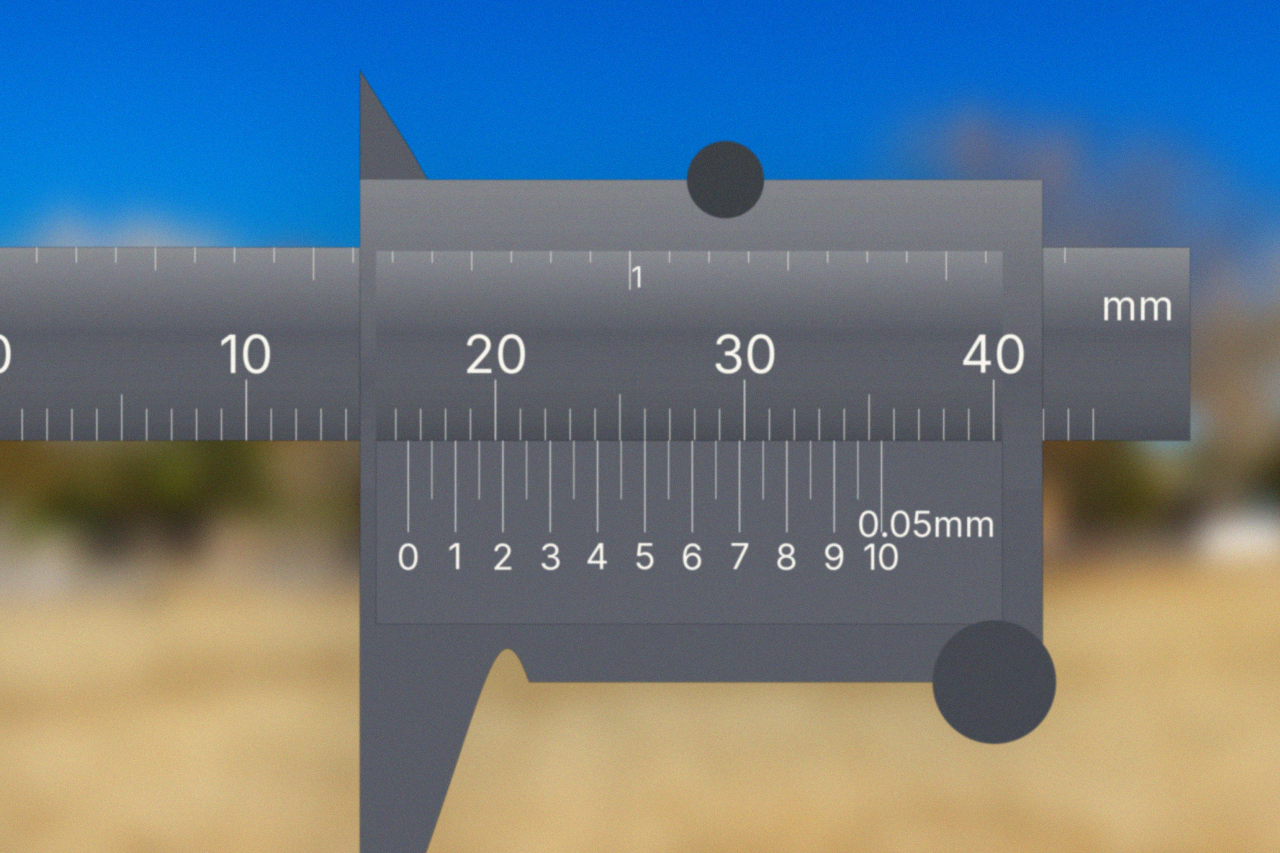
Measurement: **16.5** mm
